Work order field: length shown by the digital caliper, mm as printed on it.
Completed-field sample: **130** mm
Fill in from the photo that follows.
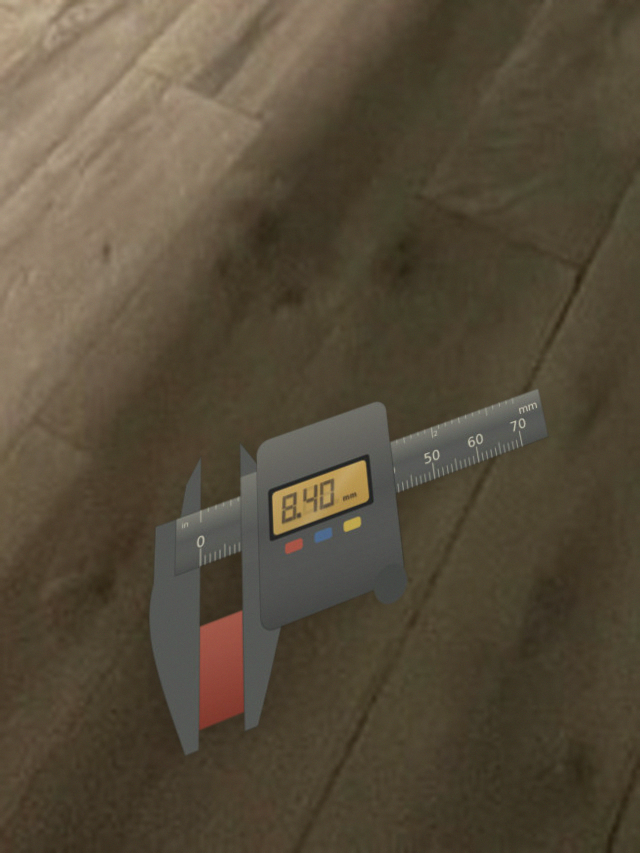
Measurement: **8.40** mm
